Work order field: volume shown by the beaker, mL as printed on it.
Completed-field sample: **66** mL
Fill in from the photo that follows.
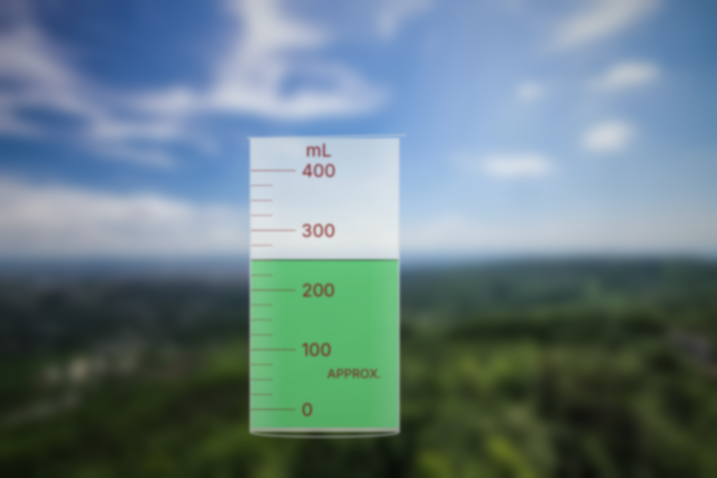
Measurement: **250** mL
